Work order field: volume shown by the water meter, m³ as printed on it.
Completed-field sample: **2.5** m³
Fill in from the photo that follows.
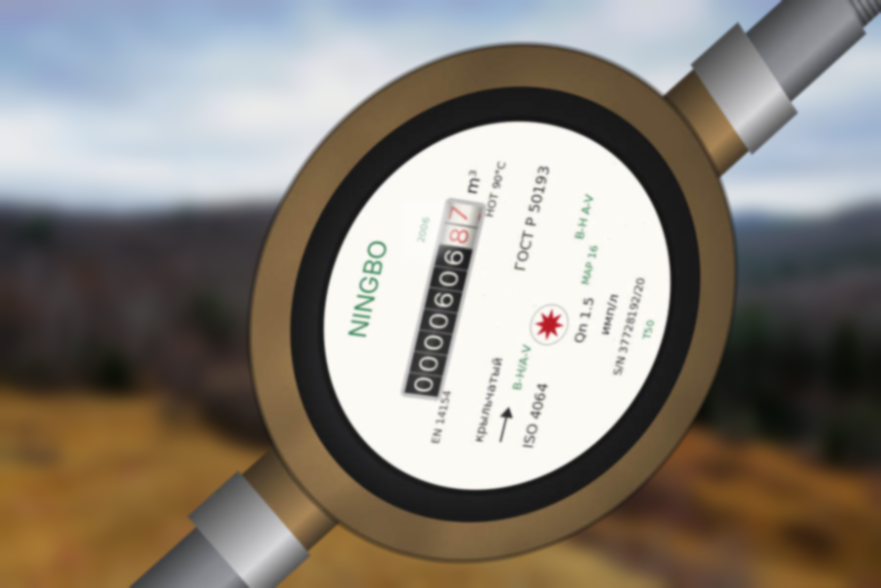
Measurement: **606.87** m³
